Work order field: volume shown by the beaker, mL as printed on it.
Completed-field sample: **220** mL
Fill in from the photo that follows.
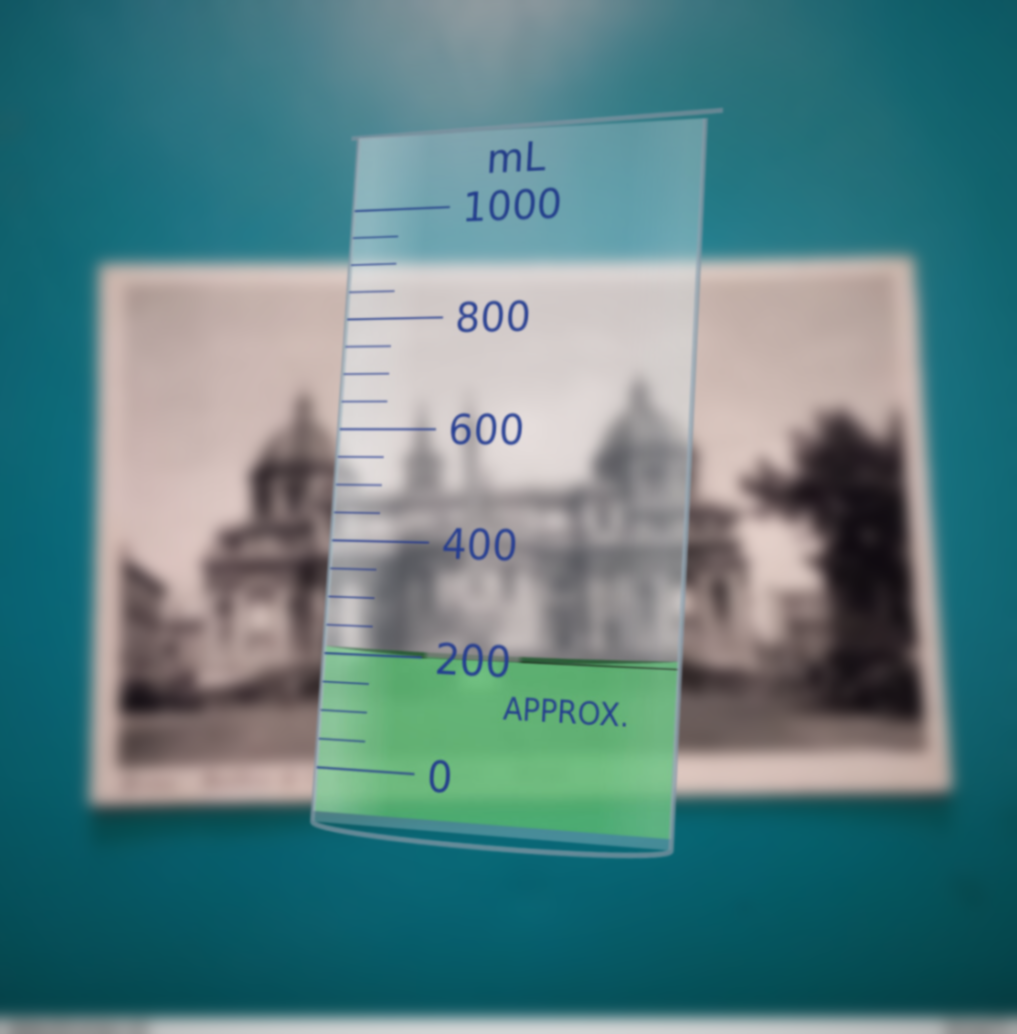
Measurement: **200** mL
